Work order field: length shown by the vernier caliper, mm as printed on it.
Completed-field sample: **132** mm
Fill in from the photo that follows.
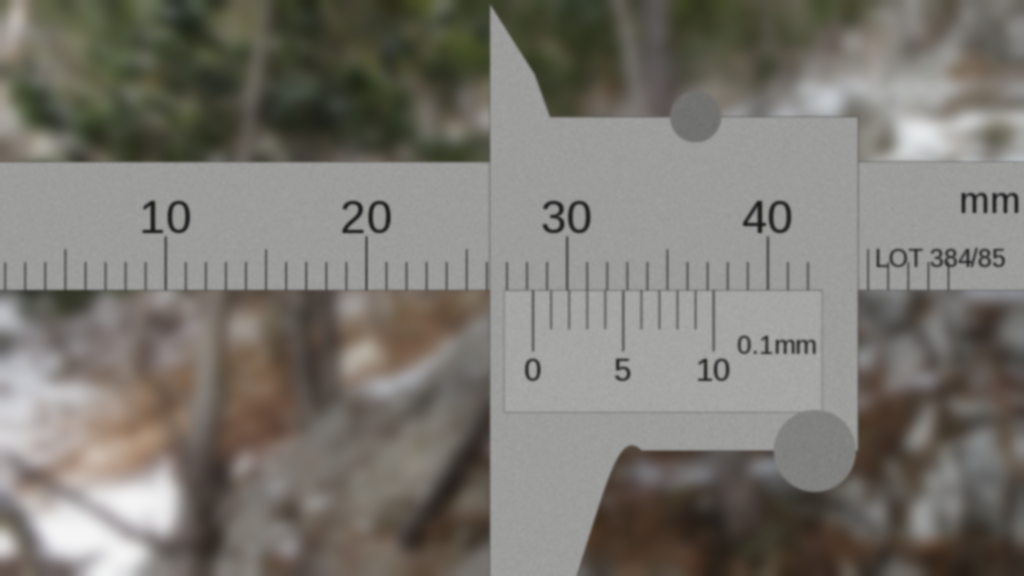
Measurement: **28.3** mm
